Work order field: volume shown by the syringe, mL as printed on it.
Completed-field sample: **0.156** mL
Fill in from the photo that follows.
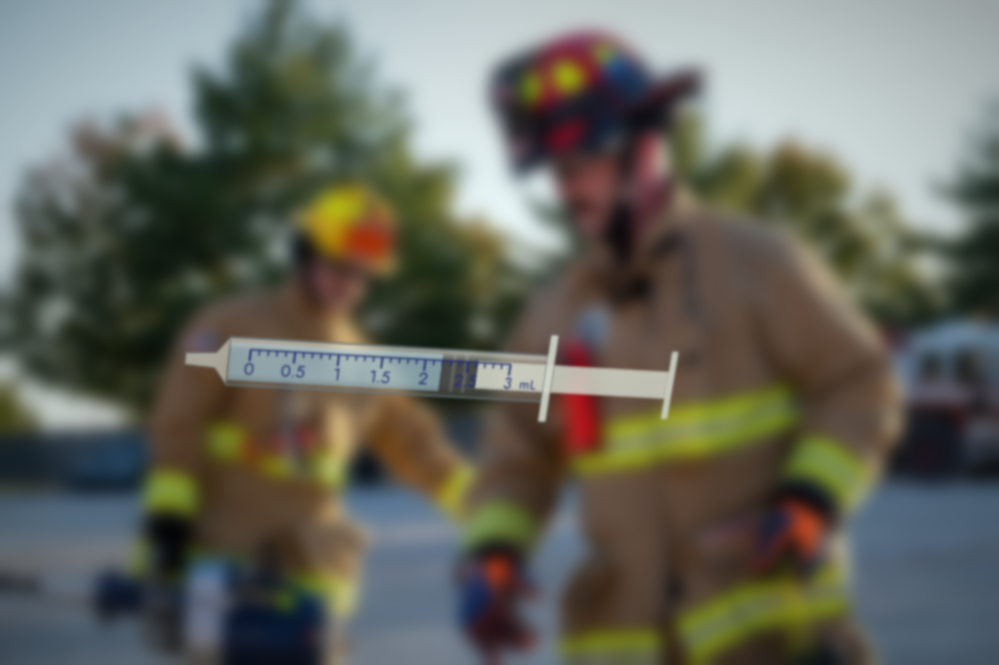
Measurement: **2.2** mL
